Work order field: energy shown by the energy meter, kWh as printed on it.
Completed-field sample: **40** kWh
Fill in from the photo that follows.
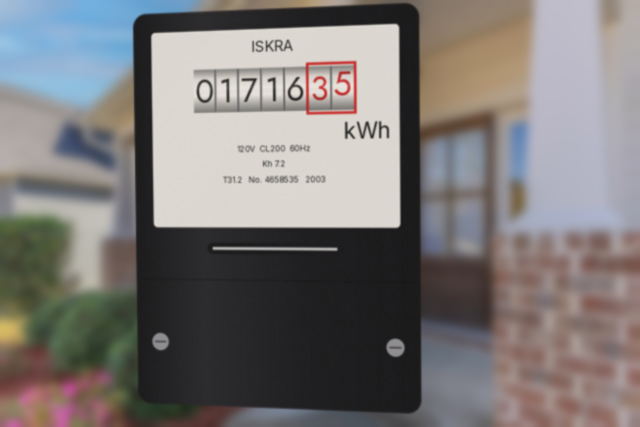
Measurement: **1716.35** kWh
